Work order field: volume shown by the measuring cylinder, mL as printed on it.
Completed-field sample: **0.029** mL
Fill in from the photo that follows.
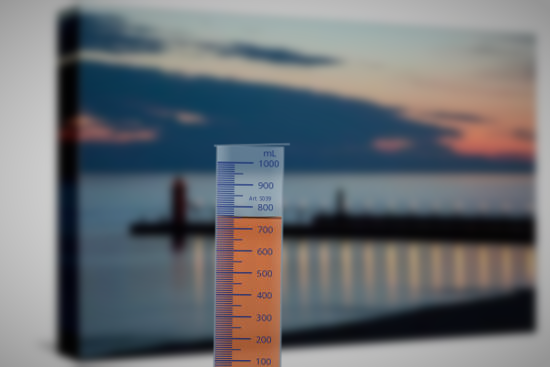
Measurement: **750** mL
